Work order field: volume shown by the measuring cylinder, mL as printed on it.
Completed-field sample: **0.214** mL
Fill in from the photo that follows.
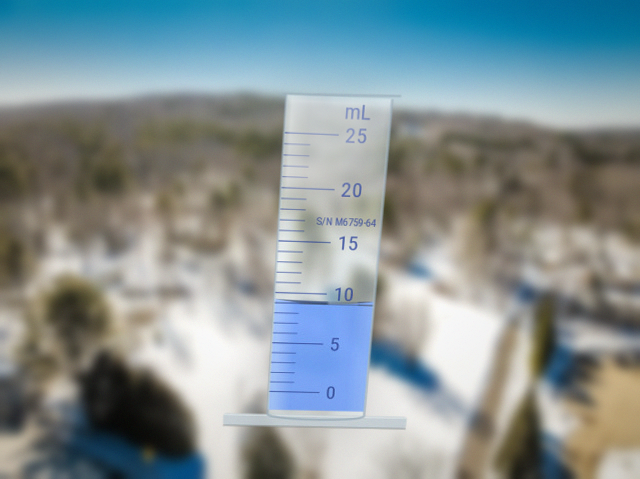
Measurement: **9** mL
